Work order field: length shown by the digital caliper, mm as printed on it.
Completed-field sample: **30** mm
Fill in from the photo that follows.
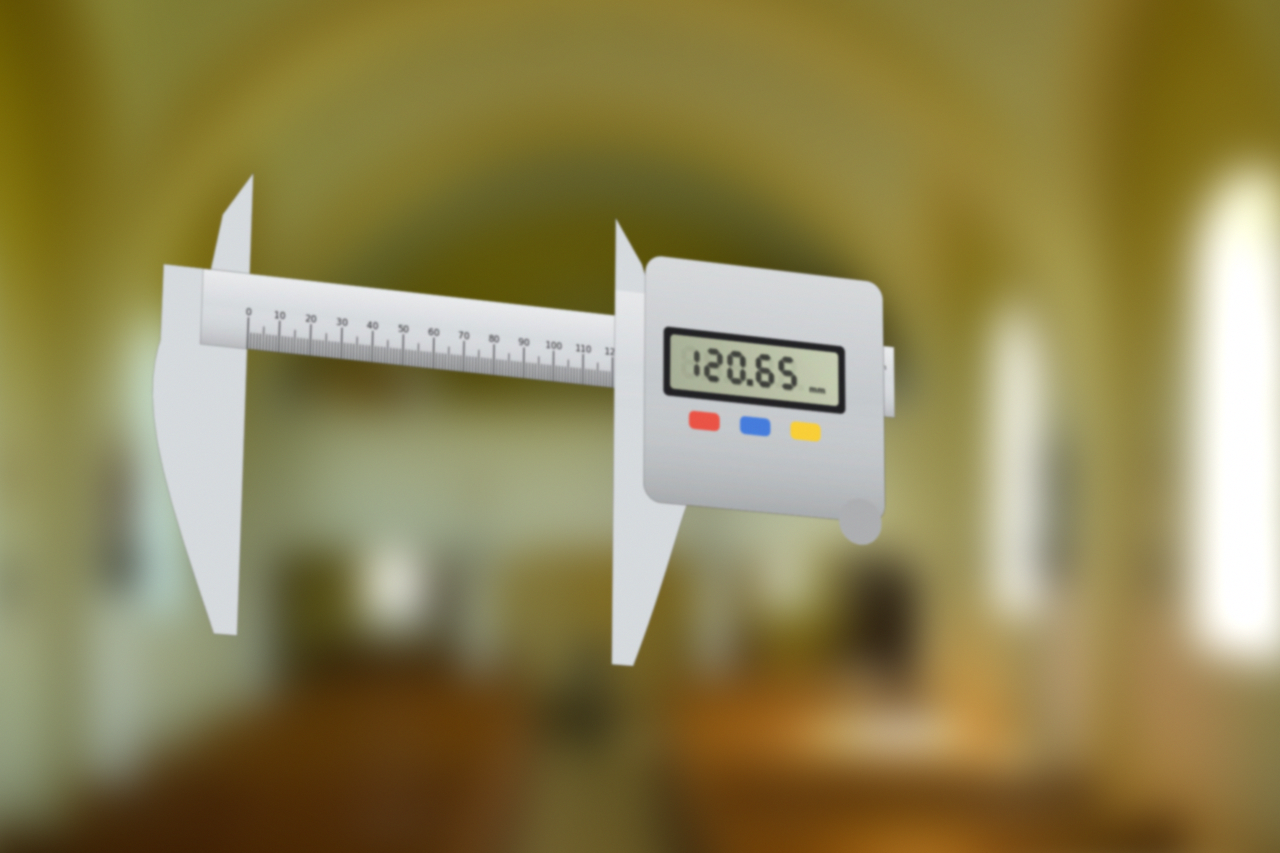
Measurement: **120.65** mm
